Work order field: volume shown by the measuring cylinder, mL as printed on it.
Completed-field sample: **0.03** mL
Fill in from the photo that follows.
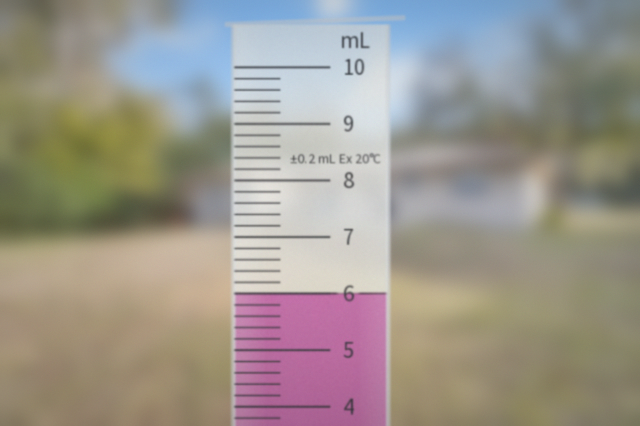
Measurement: **6** mL
